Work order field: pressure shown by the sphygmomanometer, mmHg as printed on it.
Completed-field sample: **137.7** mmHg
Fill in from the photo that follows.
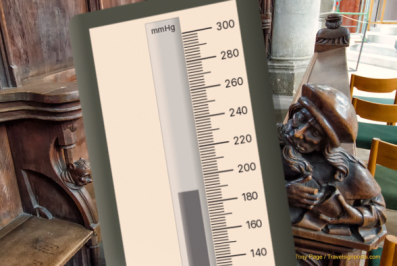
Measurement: **190** mmHg
